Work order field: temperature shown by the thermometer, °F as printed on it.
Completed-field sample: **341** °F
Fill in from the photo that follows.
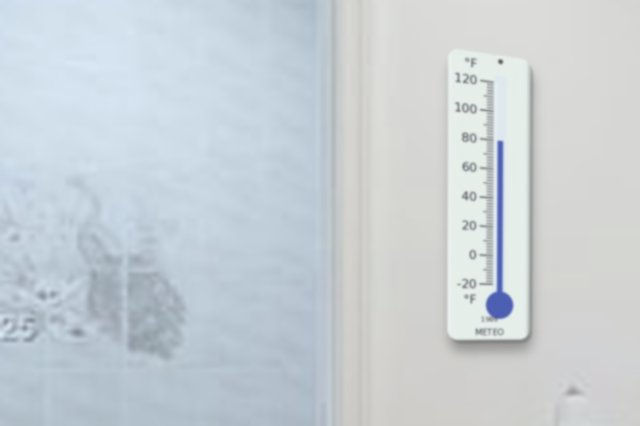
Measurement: **80** °F
